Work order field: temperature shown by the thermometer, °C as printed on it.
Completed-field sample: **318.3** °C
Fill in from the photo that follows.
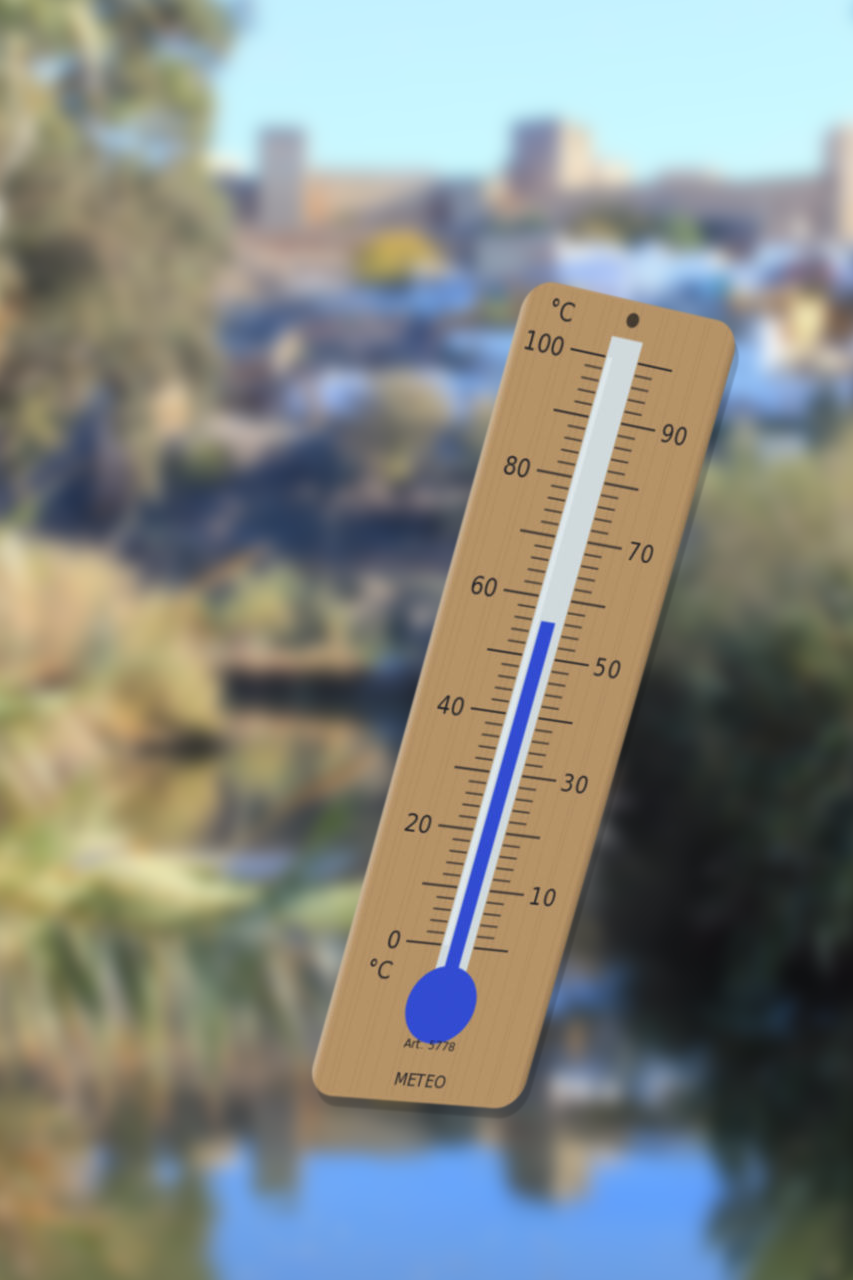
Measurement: **56** °C
